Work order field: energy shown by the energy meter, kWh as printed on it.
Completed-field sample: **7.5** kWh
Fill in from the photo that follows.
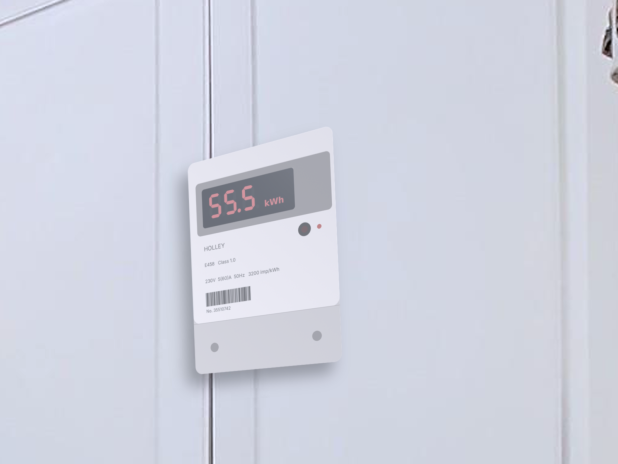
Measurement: **55.5** kWh
